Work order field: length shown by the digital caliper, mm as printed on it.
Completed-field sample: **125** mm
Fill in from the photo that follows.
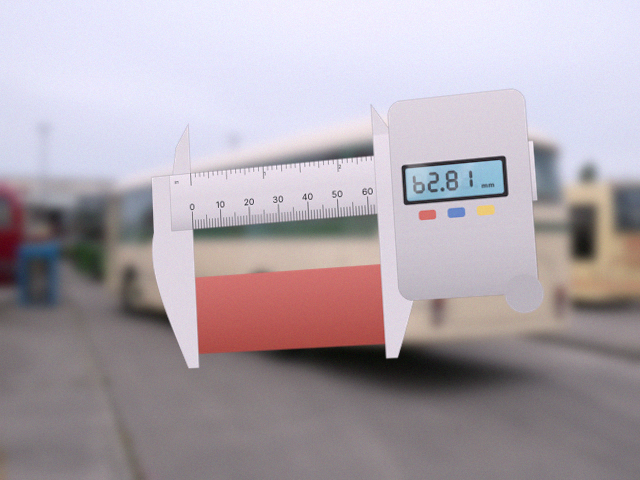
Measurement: **62.81** mm
